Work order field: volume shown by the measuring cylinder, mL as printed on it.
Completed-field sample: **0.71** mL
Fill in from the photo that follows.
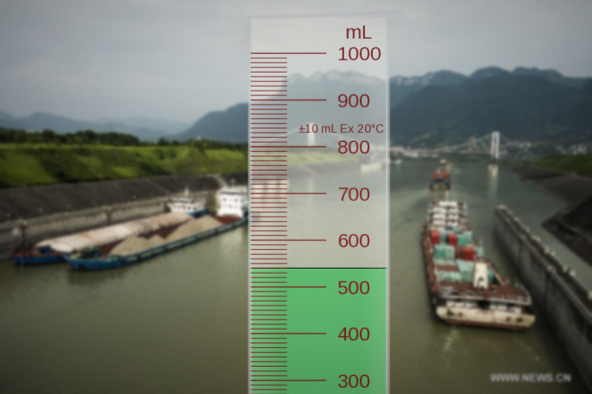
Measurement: **540** mL
